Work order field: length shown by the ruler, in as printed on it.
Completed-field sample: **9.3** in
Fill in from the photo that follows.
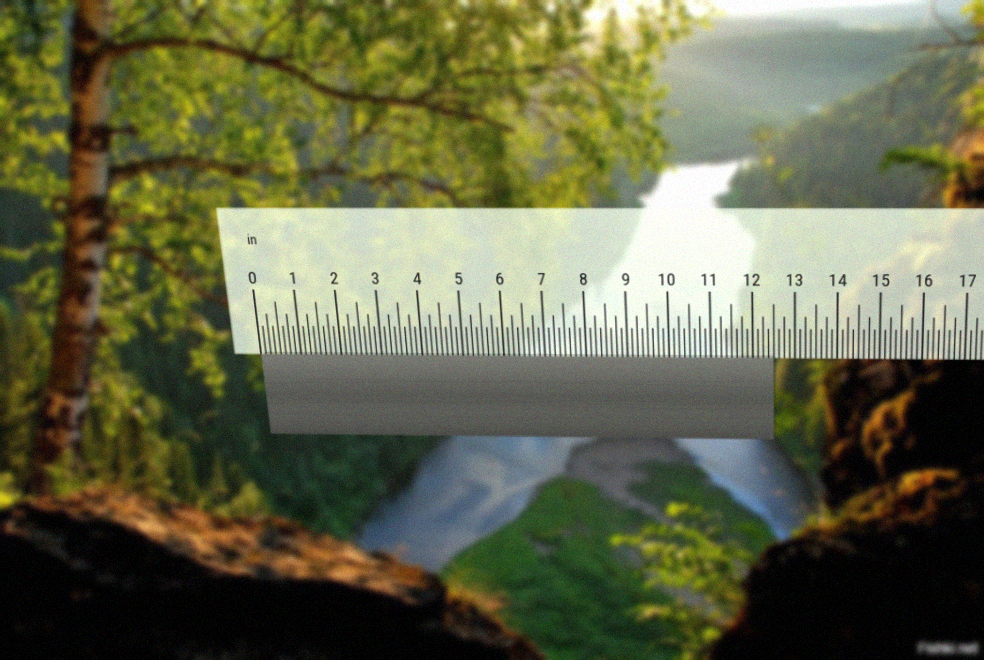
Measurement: **12.5** in
